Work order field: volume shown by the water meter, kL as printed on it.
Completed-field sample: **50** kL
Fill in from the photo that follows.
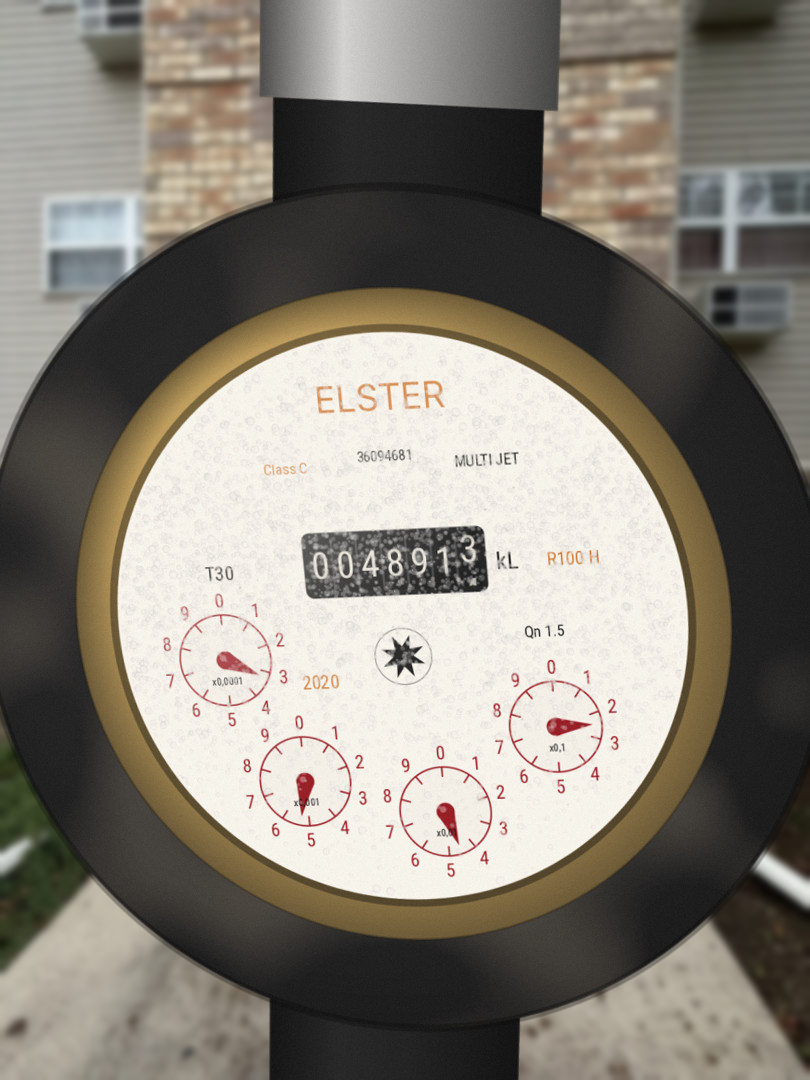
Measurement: **48913.2453** kL
